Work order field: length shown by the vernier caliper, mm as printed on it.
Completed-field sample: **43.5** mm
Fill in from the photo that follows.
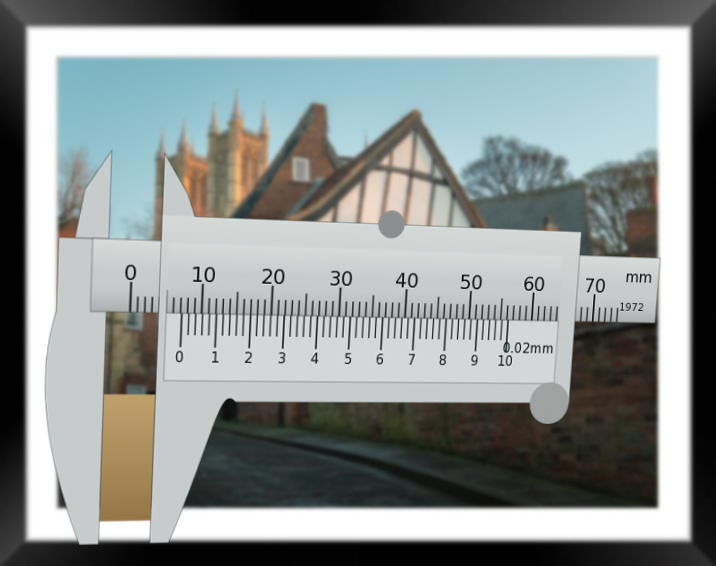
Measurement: **7.2** mm
